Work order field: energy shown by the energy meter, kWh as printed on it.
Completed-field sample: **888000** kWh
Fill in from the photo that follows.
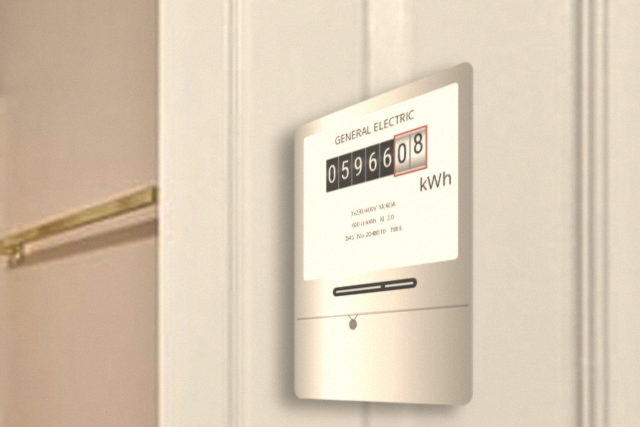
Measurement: **5966.08** kWh
